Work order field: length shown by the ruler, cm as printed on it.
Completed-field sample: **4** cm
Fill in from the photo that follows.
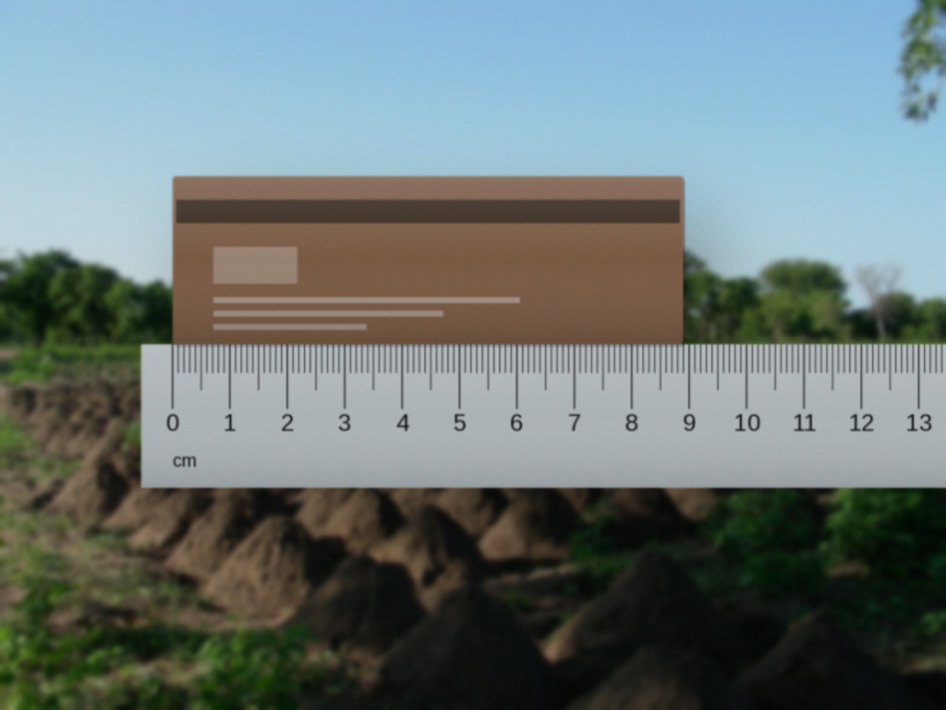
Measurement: **8.9** cm
